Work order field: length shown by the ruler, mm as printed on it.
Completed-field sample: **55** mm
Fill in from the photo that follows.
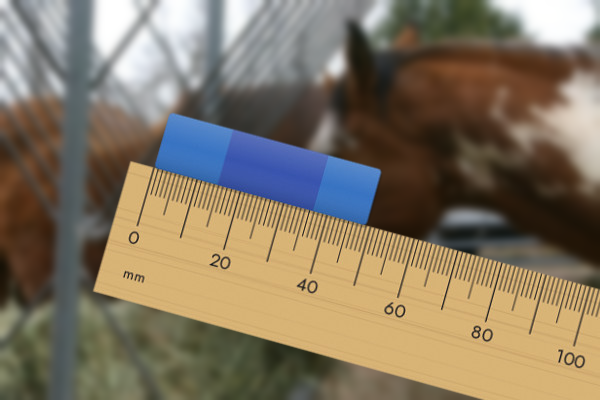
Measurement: **49** mm
